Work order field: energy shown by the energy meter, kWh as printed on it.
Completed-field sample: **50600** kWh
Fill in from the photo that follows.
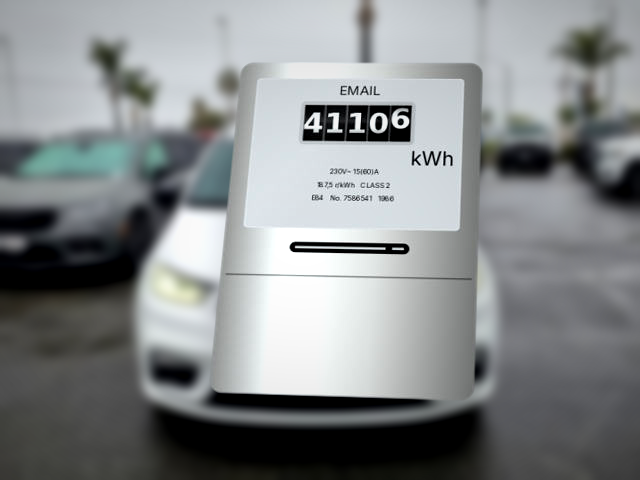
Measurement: **41106** kWh
